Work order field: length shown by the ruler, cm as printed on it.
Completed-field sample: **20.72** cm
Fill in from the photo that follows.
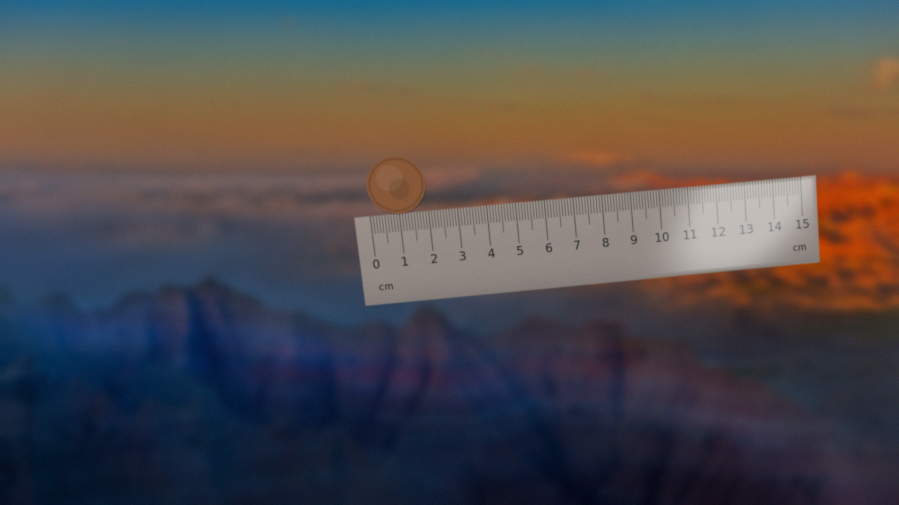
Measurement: **2** cm
